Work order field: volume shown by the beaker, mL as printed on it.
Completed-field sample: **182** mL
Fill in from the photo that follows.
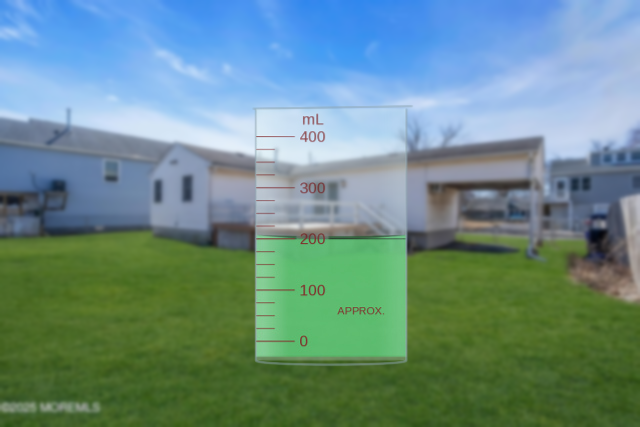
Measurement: **200** mL
